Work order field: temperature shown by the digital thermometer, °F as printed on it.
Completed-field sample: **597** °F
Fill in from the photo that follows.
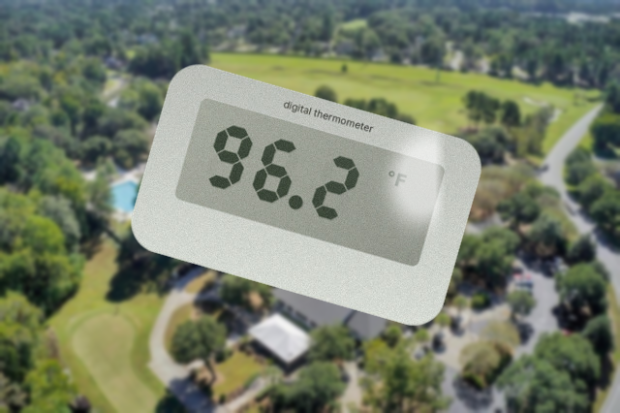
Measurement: **96.2** °F
